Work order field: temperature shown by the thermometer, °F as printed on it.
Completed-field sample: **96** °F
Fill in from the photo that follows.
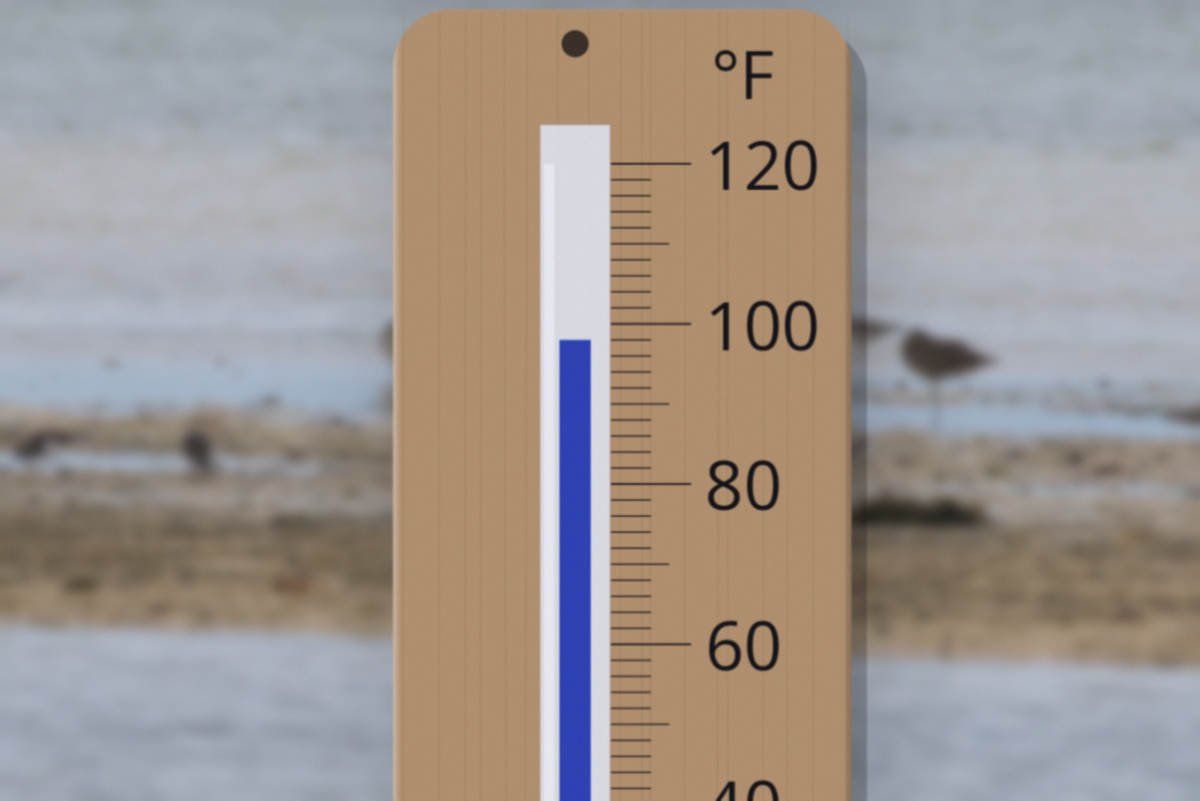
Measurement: **98** °F
